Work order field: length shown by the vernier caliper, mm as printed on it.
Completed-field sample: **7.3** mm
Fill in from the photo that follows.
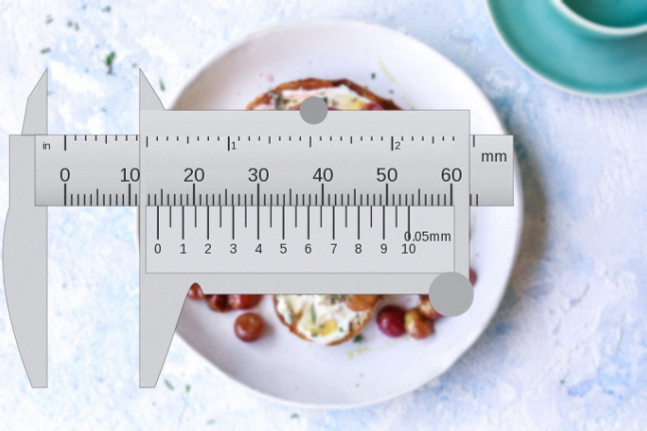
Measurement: **14.4** mm
